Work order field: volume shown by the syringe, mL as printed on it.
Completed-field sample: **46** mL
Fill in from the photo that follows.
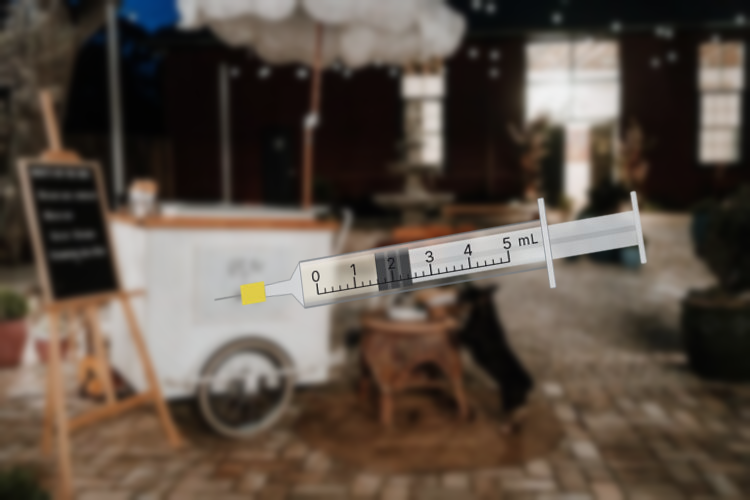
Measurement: **1.6** mL
